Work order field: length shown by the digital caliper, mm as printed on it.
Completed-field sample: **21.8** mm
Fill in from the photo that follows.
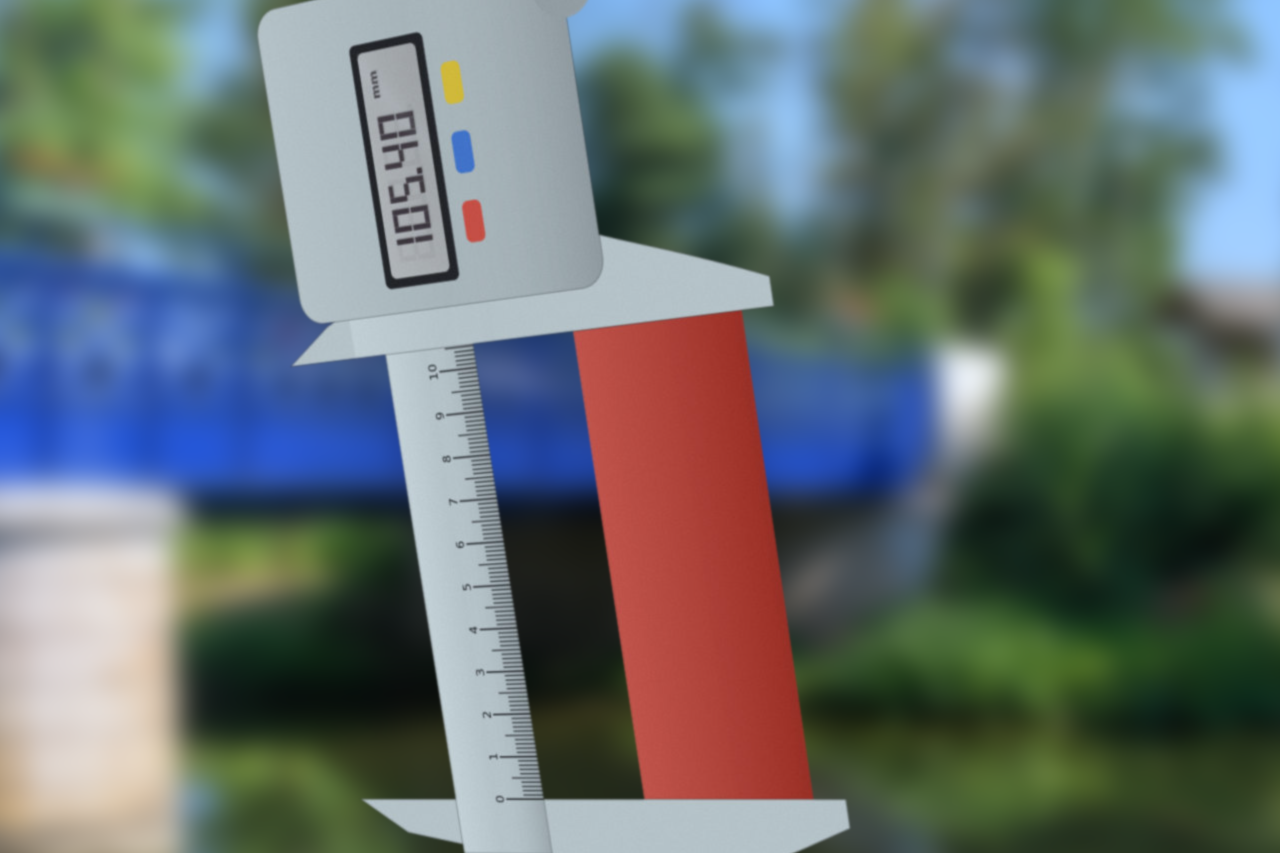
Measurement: **105.40** mm
